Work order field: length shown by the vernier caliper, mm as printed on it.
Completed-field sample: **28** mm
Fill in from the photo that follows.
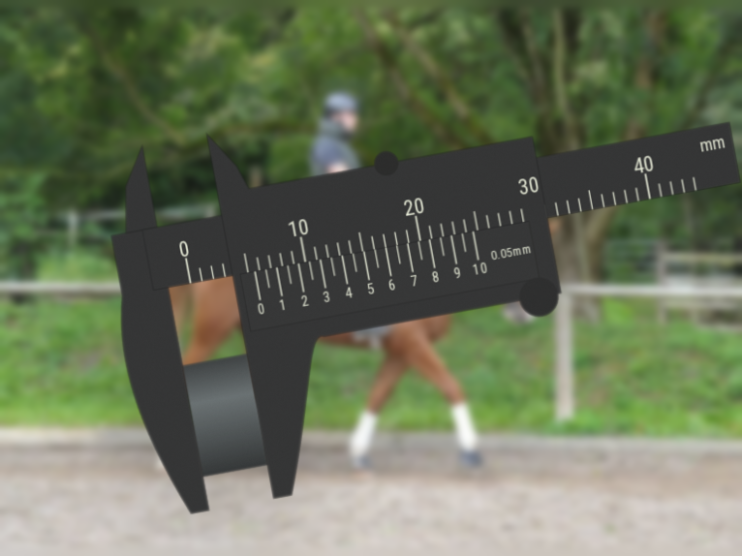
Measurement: **5.6** mm
